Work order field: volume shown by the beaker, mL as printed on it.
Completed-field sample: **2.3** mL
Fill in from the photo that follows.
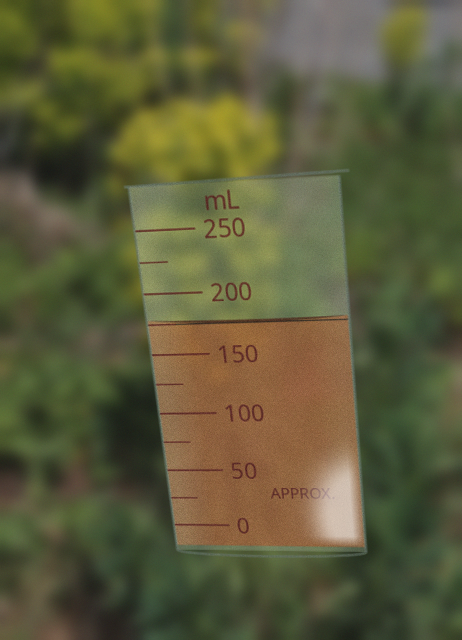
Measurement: **175** mL
